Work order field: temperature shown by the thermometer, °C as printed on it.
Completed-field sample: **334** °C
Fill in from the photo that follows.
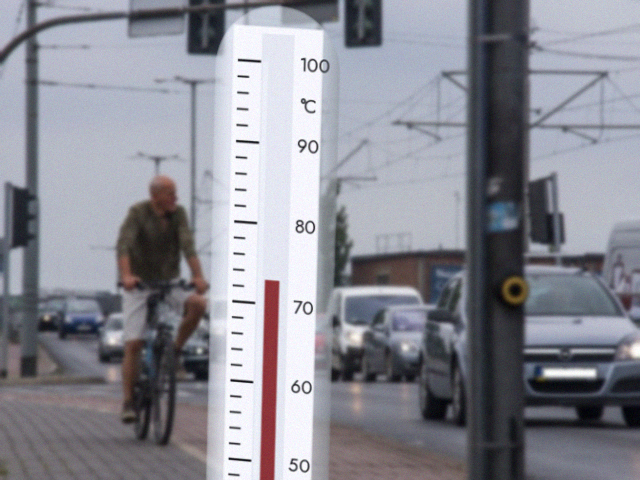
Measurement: **73** °C
